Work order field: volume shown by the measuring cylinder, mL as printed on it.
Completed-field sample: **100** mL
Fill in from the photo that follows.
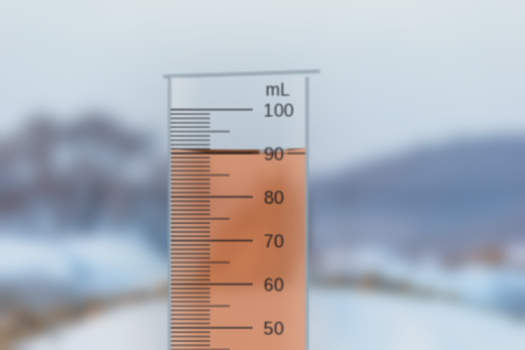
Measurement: **90** mL
